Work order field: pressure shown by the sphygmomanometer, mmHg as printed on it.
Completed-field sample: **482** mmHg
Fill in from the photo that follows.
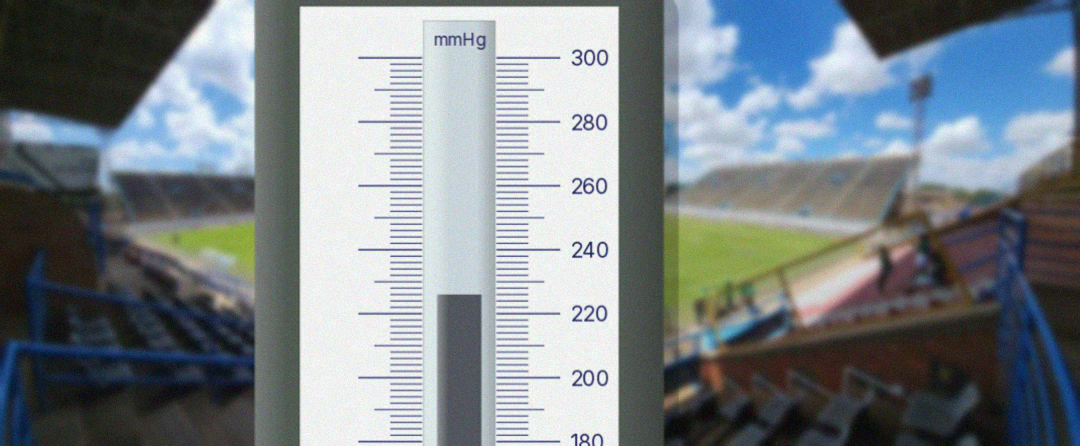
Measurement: **226** mmHg
